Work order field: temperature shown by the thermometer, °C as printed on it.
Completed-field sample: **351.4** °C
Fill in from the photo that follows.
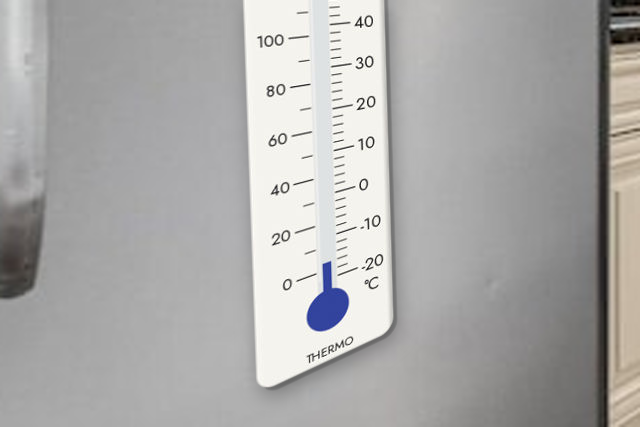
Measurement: **-16** °C
